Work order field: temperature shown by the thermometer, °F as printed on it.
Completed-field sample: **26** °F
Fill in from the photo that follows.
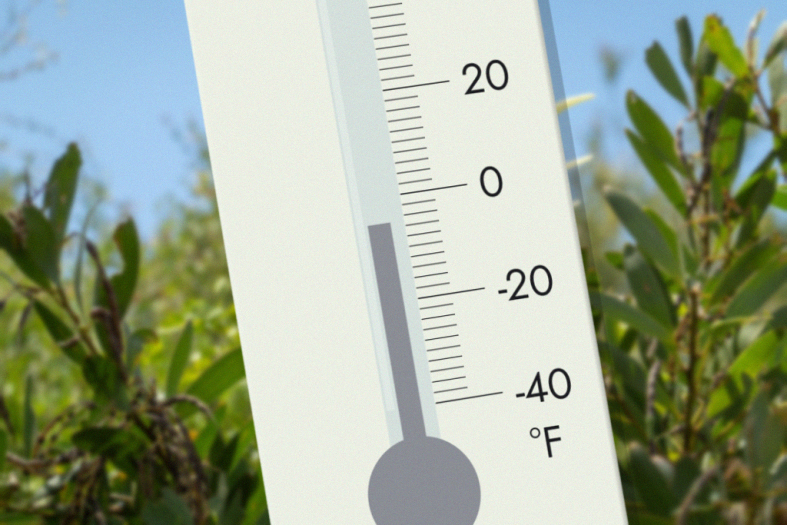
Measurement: **-5** °F
